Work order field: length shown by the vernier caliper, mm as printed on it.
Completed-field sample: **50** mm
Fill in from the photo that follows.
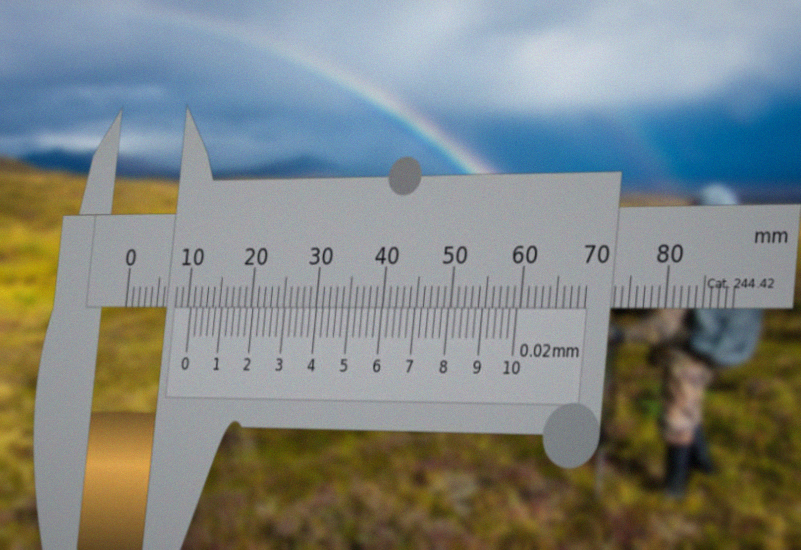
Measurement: **10.5** mm
